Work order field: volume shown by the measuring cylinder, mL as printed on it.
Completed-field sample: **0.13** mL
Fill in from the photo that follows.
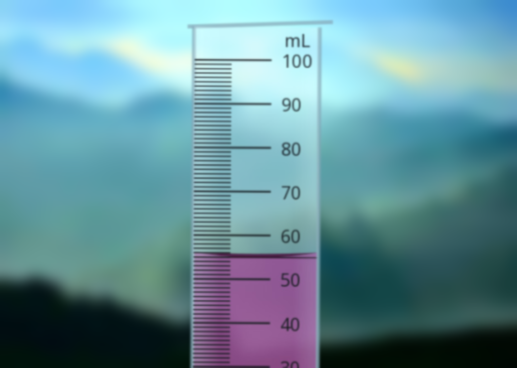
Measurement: **55** mL
